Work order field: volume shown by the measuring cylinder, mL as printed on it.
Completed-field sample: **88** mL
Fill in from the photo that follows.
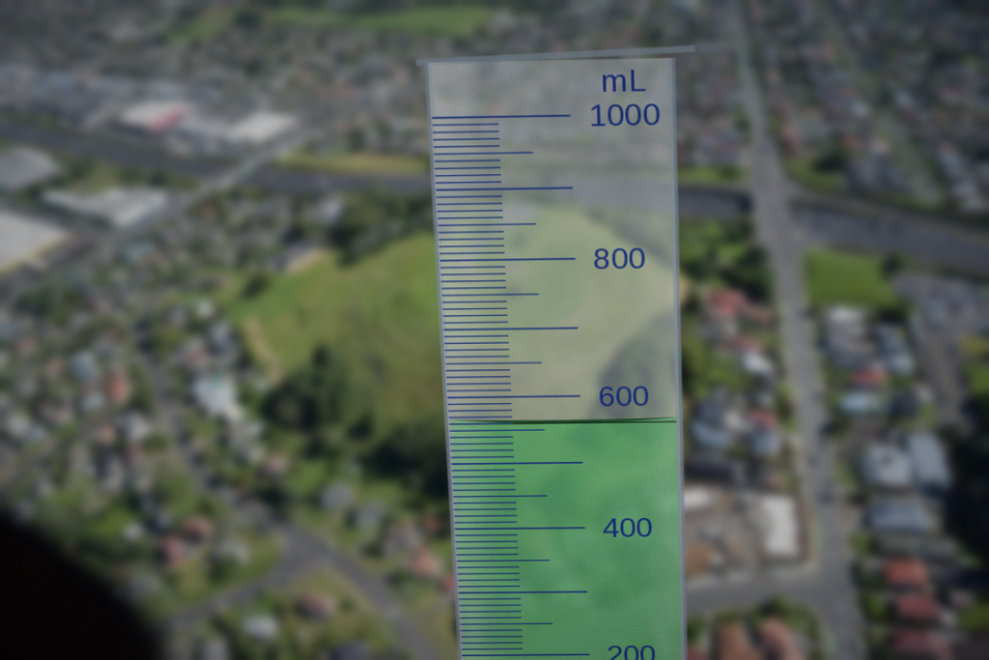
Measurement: **560** mL
